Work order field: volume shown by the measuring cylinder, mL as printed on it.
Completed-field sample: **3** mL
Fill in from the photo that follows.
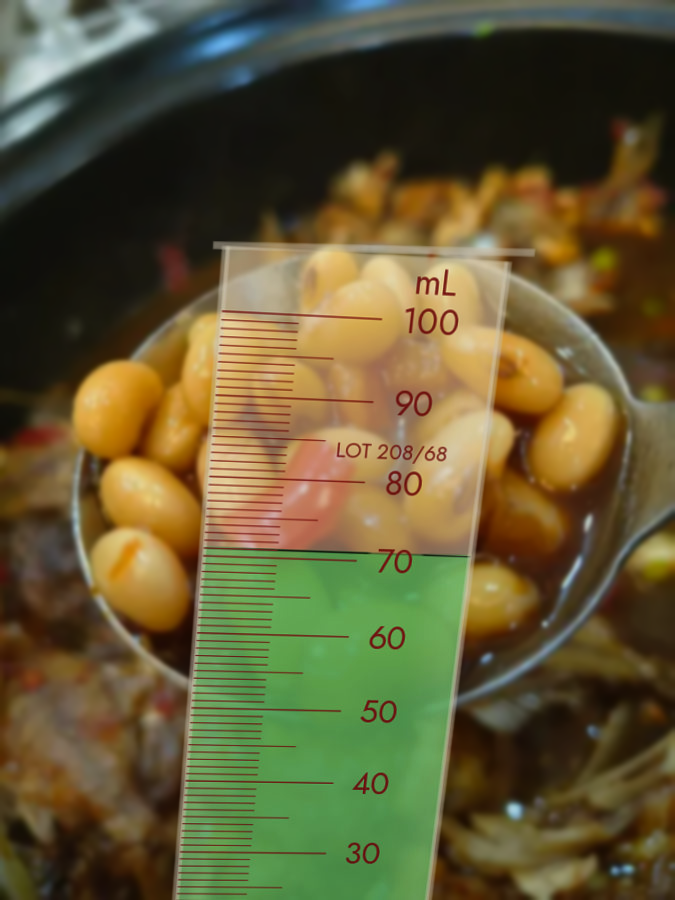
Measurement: **71** mL
